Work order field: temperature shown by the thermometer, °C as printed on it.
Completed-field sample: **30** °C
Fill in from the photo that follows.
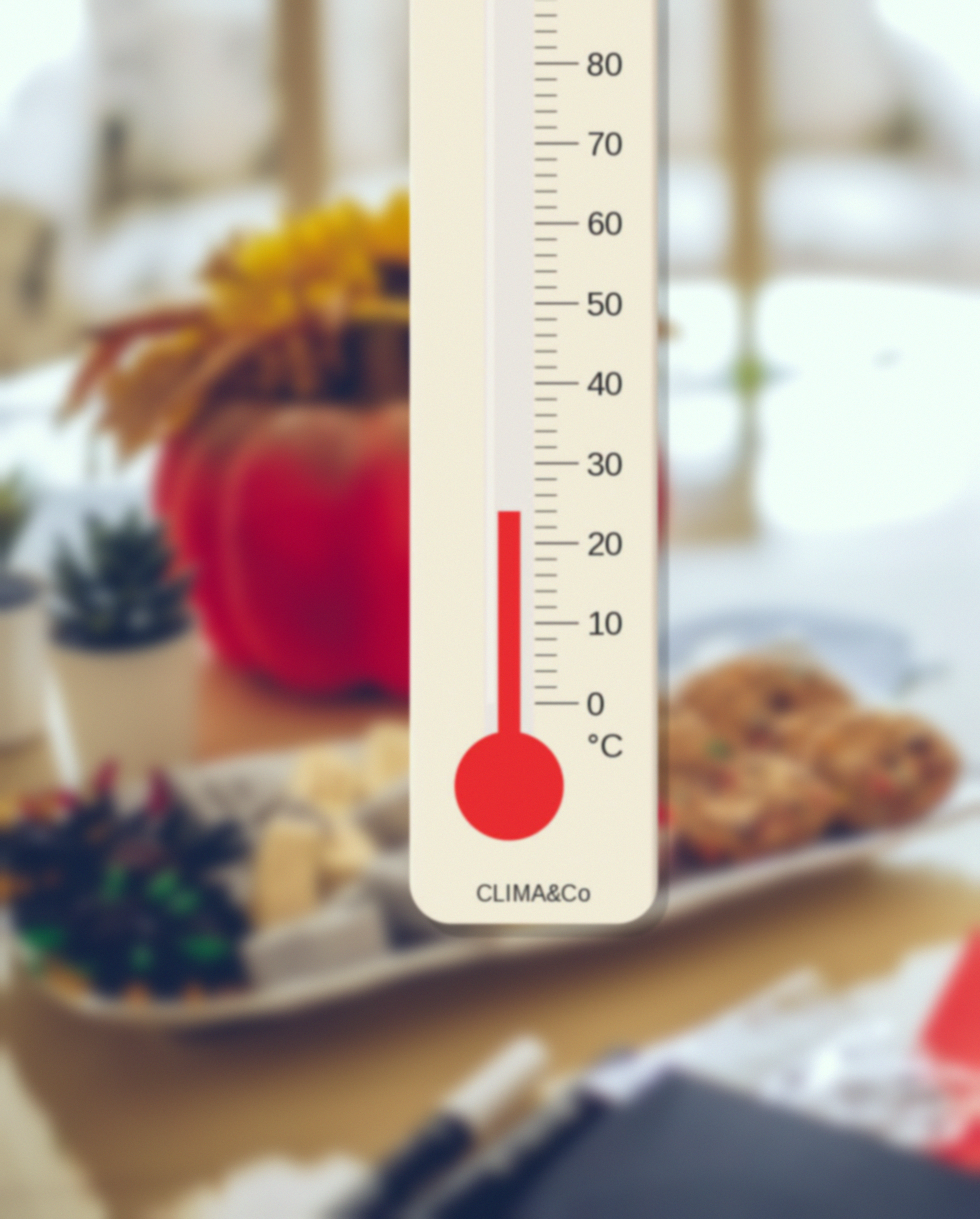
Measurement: **24** °C
